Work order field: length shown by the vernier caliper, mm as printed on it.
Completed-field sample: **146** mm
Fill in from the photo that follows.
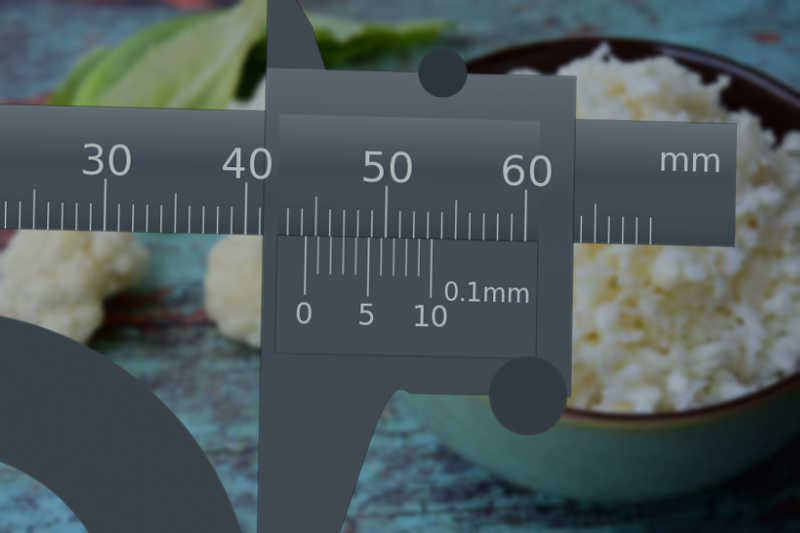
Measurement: **44.3** mm
